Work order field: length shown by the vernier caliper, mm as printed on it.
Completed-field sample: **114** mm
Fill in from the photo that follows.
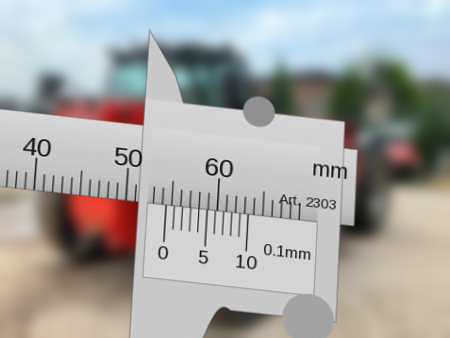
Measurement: **54.4** mm
